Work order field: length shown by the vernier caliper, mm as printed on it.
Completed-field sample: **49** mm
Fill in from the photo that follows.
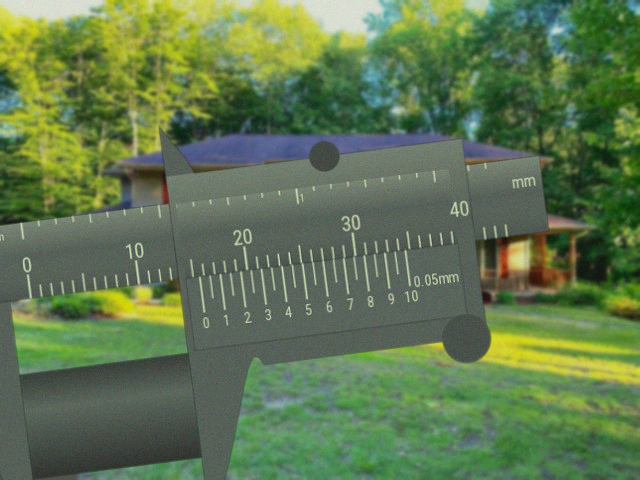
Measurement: **15.6** mm
